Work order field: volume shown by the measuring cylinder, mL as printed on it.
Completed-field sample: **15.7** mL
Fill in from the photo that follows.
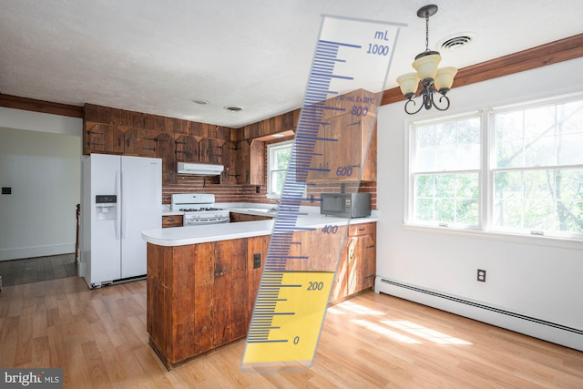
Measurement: **250** mL
